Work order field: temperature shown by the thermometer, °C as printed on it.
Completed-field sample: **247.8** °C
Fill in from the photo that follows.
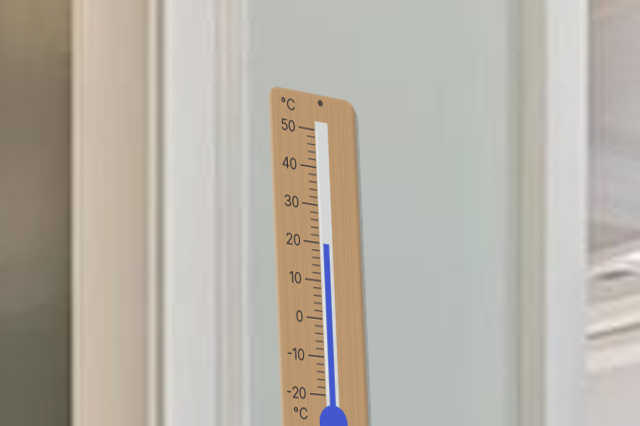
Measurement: **20** °C
